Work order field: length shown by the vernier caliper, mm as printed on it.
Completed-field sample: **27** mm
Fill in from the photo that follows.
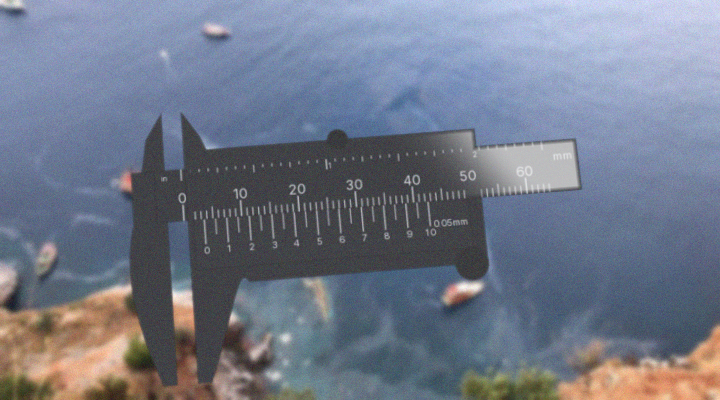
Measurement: **3.5** mm
